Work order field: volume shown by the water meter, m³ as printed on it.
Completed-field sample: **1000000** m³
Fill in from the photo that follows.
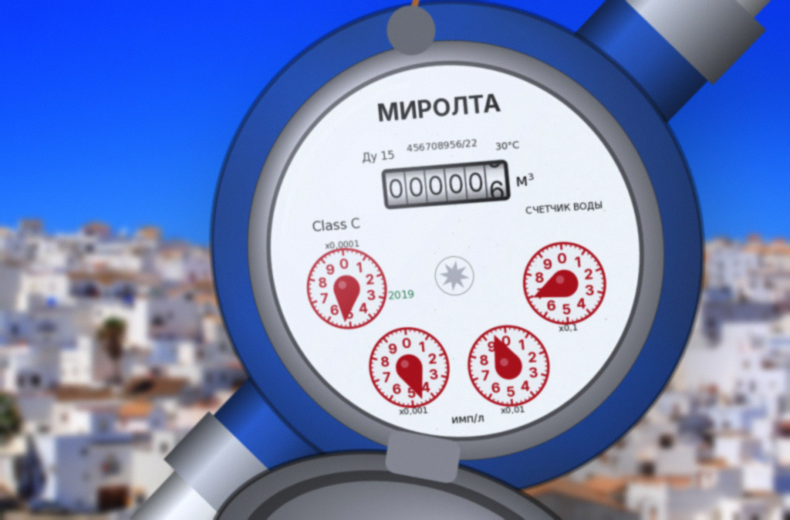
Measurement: **5.6945** m³
